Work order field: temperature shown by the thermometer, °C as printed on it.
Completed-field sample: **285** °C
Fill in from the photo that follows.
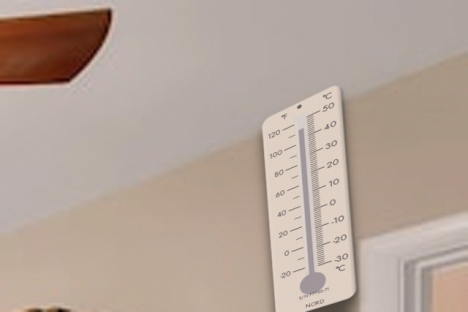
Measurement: **45** °C
